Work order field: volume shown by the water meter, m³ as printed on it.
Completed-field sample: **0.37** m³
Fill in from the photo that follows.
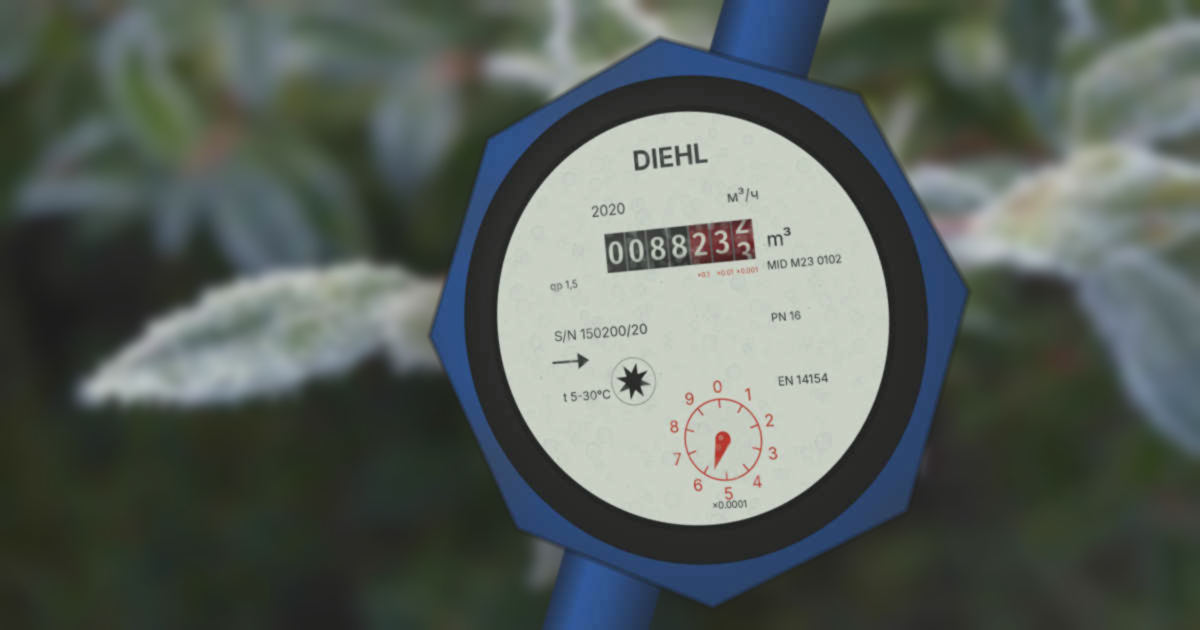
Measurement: **88.2325** m³
